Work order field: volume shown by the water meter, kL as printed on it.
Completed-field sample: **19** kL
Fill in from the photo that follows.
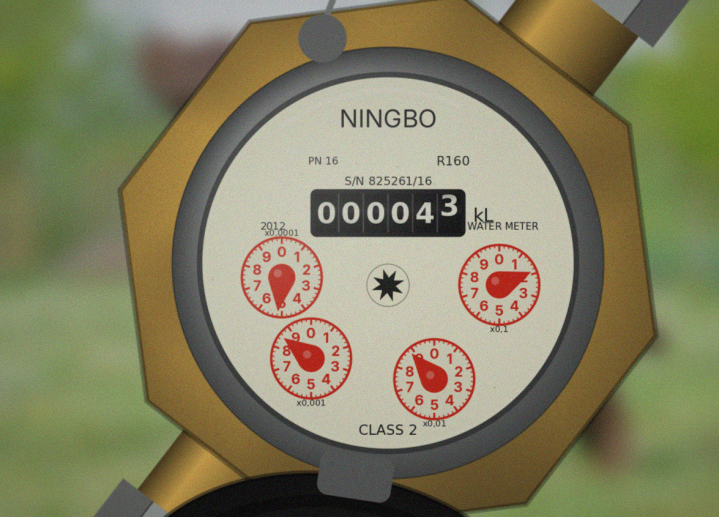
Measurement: **43.1885** kL
